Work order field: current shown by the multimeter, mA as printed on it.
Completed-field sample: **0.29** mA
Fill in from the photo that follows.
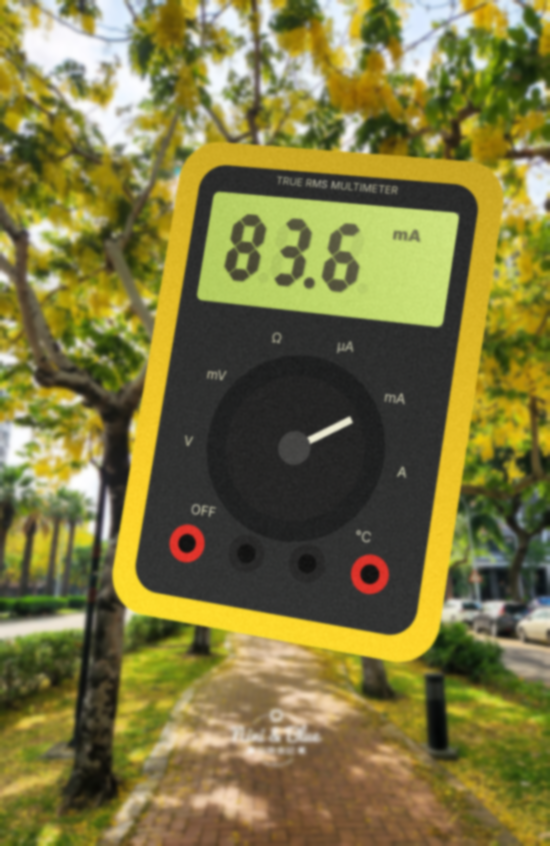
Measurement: **83.6** mA
